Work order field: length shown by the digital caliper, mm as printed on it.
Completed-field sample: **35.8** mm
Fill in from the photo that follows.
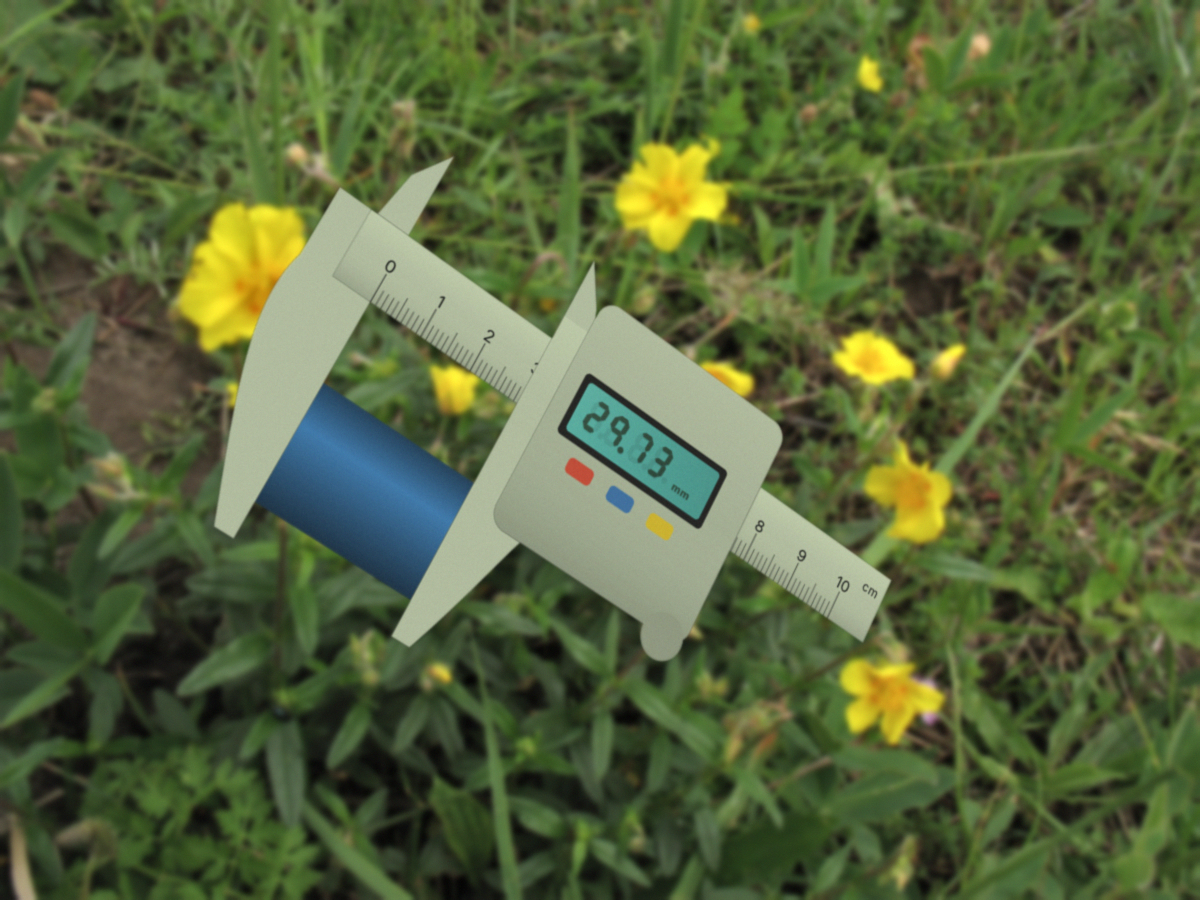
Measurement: **29.73** mm
